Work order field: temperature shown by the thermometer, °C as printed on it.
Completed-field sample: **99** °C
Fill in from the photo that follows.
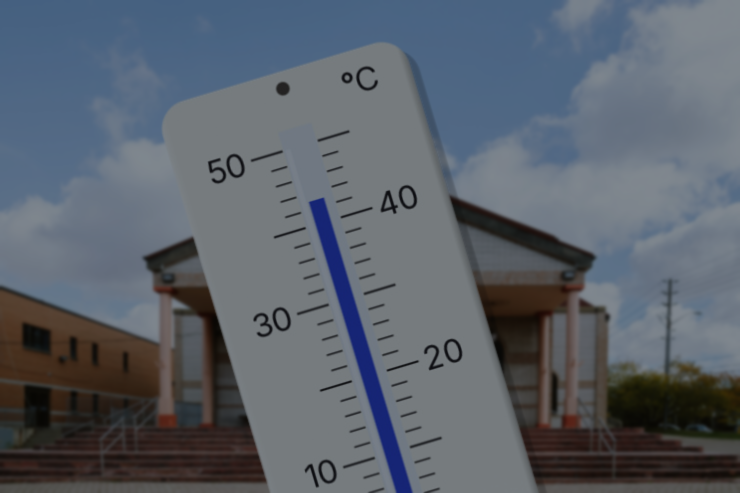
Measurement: **43** °C
